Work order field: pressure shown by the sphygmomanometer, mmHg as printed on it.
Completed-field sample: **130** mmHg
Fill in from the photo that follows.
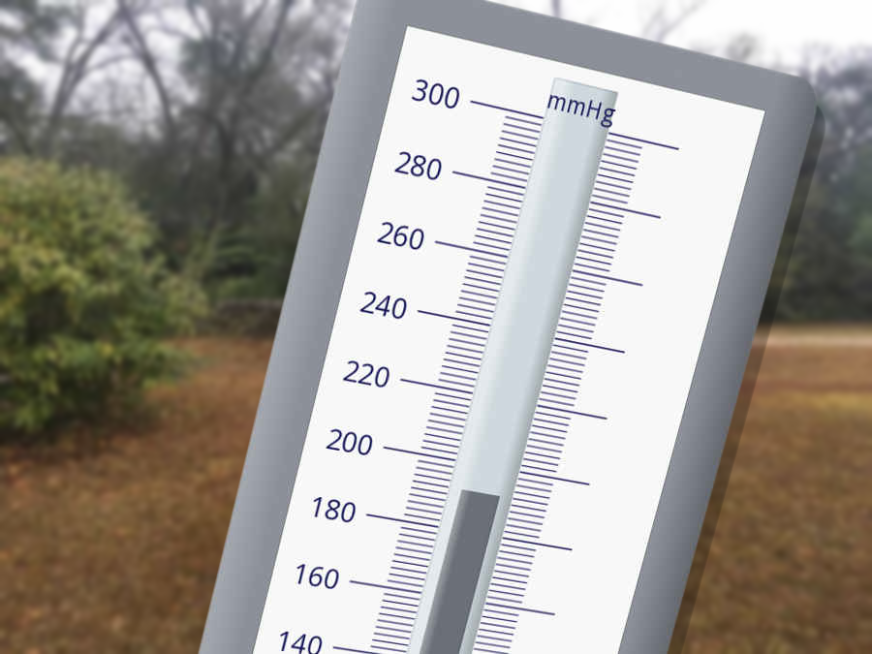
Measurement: **192** mmHg
